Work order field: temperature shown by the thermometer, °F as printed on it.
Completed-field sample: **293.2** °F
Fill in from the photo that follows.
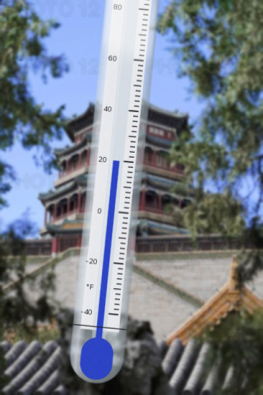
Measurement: **20** °F
